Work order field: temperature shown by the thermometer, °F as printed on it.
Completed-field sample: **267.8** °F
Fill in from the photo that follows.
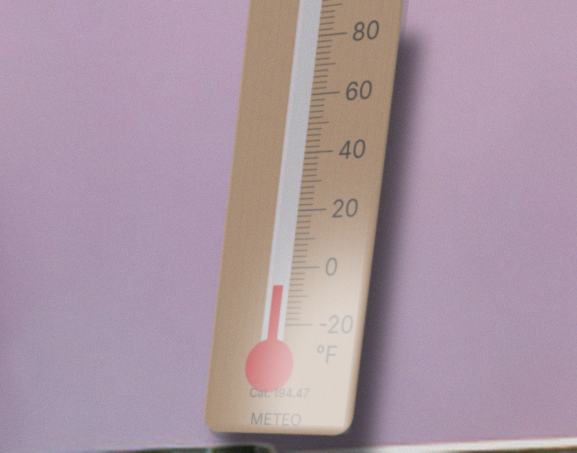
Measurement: **-6** °F
